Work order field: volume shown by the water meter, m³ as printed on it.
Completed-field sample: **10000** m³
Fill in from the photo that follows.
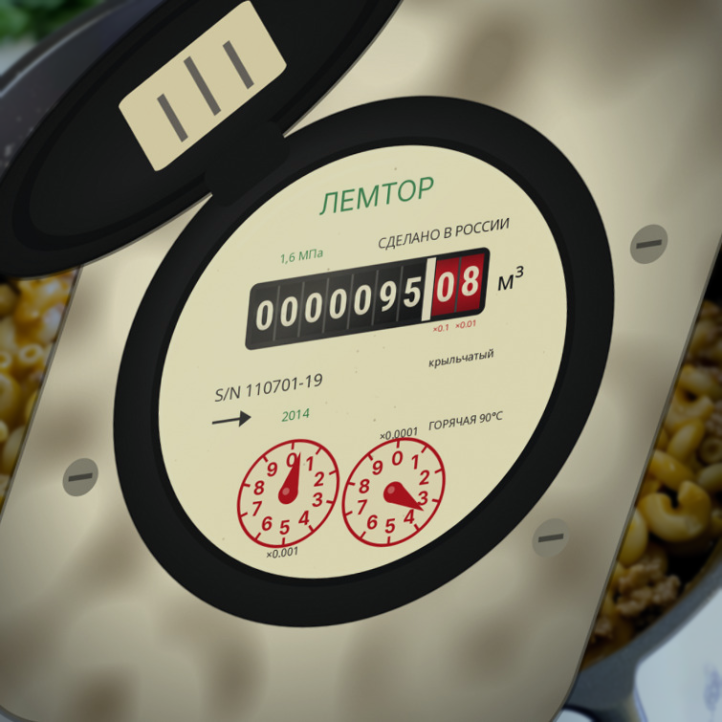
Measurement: **95.0803** m³
